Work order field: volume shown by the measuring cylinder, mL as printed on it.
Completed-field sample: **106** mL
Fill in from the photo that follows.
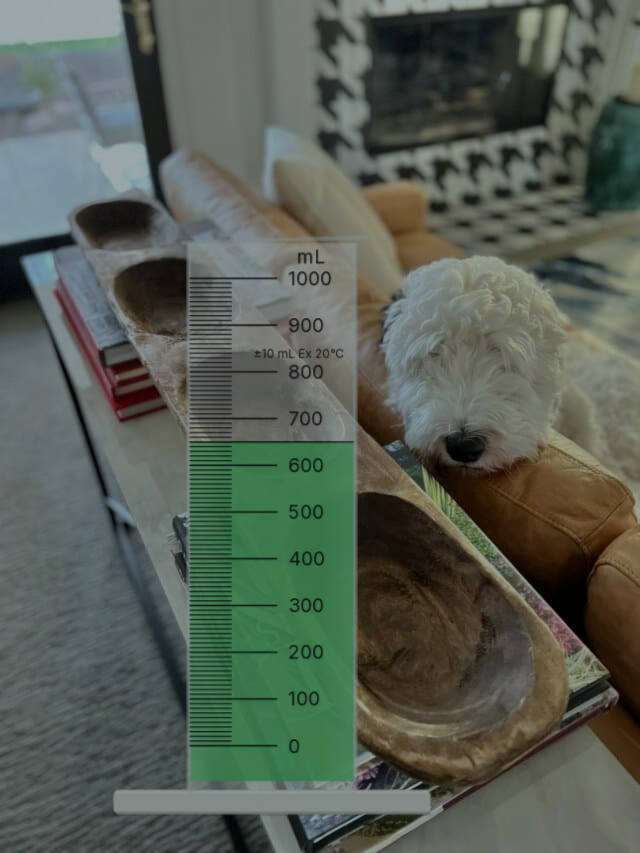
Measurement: **650** mL
